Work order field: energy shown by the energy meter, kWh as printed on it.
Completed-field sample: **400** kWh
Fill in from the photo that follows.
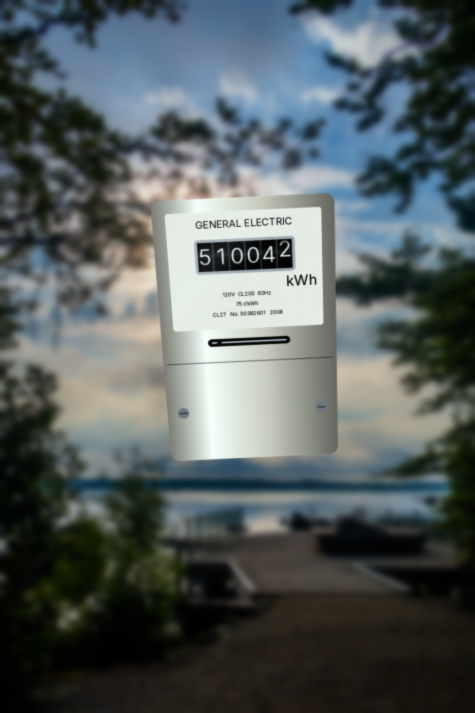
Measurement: **510042** kWh
